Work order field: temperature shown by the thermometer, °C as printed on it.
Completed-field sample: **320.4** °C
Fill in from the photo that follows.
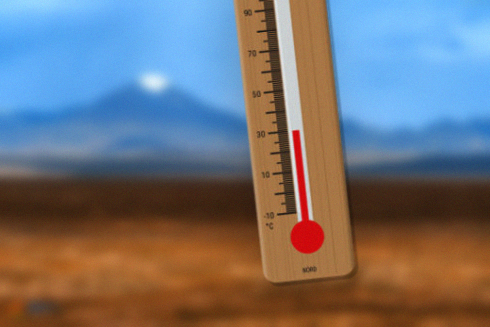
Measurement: **30** °C
